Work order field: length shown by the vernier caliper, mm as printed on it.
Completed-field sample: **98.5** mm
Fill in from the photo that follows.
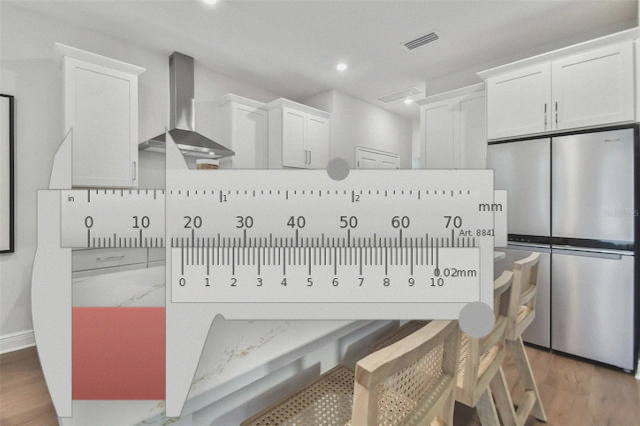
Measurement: **18.0** mm
